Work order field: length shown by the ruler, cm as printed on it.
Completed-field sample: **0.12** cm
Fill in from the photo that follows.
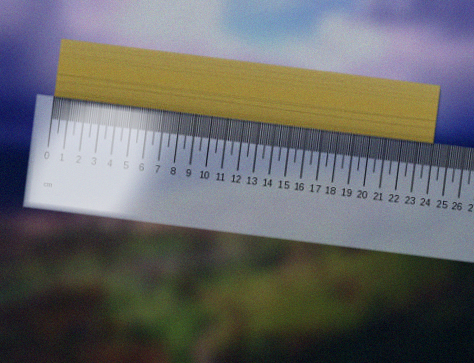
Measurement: **24** cm
